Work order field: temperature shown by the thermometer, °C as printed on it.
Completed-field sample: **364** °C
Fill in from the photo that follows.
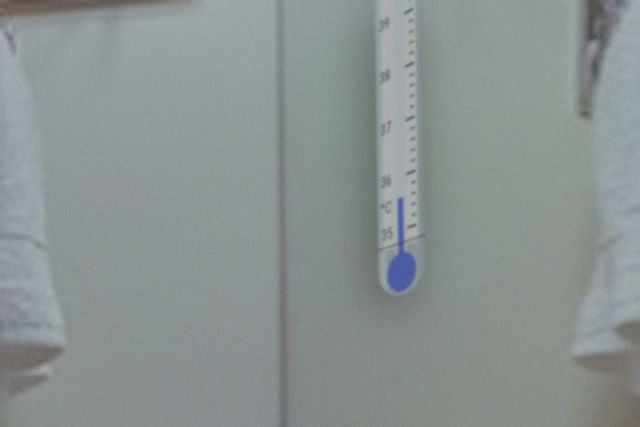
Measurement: **35.6** °C
